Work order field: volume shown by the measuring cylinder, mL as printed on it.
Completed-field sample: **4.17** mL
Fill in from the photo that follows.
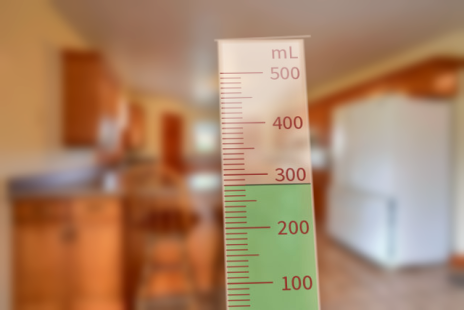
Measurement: **280** mL
